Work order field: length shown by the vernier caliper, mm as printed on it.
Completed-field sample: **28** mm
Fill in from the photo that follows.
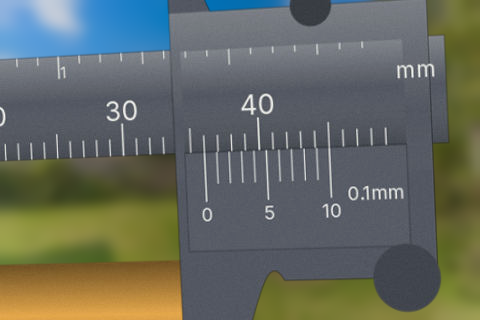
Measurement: **36.0** mm
